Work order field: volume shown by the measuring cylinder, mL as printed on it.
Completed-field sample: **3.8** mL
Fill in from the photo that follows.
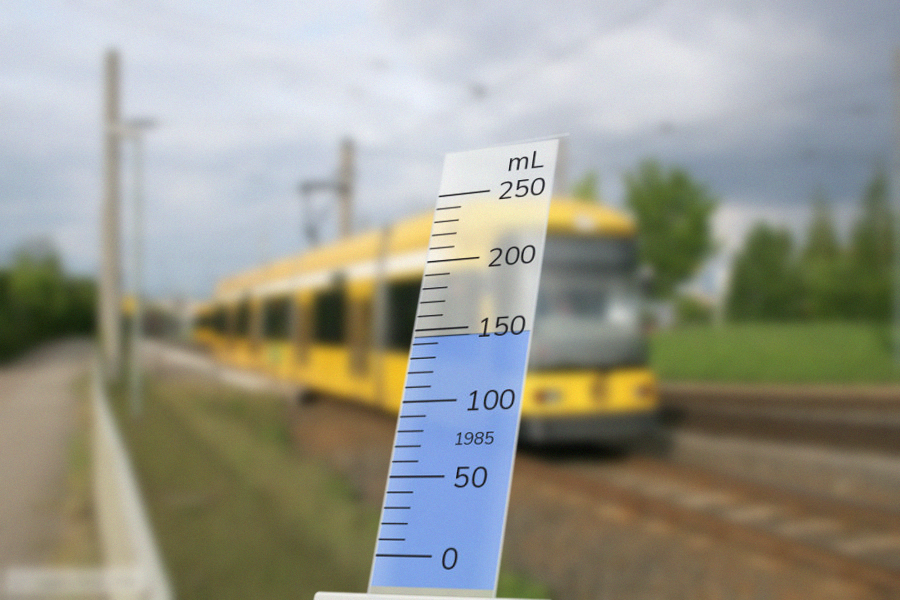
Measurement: **145** mL
